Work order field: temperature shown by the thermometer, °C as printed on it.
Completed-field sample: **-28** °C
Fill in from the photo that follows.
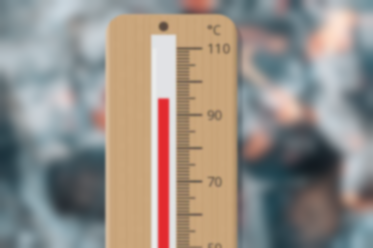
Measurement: **95** °C
